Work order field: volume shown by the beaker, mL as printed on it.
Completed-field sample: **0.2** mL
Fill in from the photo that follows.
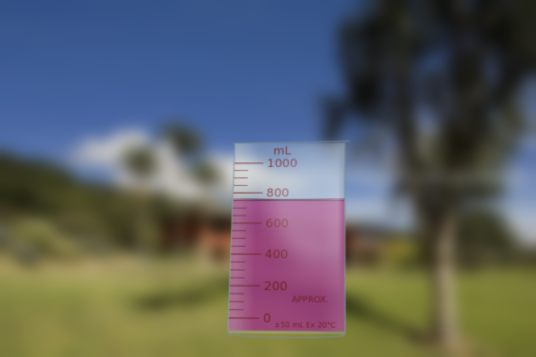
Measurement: **750** mL
